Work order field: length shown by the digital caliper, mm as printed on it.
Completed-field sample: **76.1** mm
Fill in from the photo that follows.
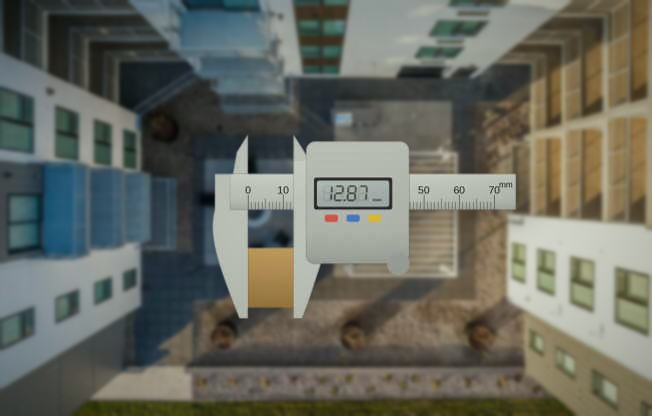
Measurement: **12.87** mm
